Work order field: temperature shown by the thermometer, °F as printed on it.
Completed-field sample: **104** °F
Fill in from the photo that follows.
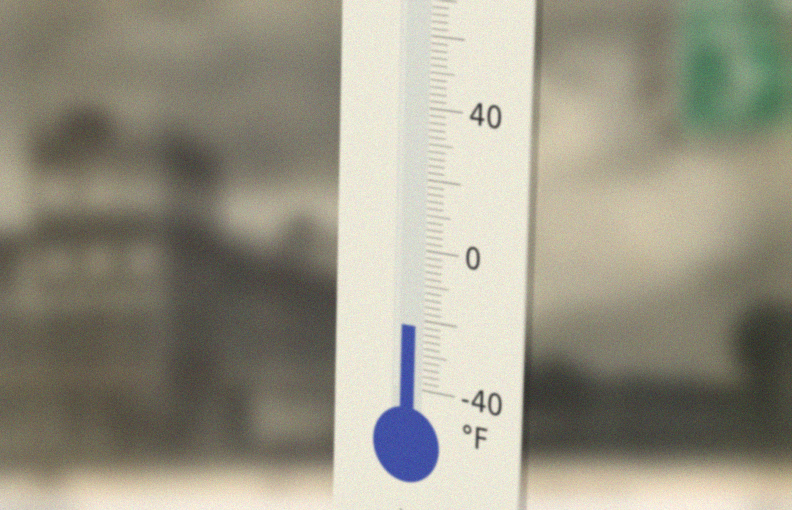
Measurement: **-22** °F
